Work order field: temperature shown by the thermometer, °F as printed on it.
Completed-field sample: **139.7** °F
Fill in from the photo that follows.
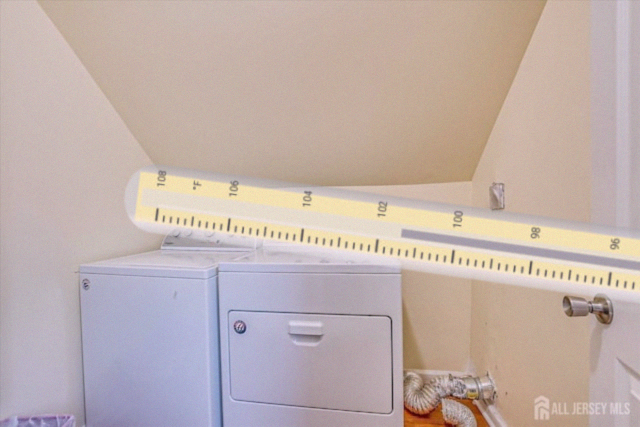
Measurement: **101.4** °F
